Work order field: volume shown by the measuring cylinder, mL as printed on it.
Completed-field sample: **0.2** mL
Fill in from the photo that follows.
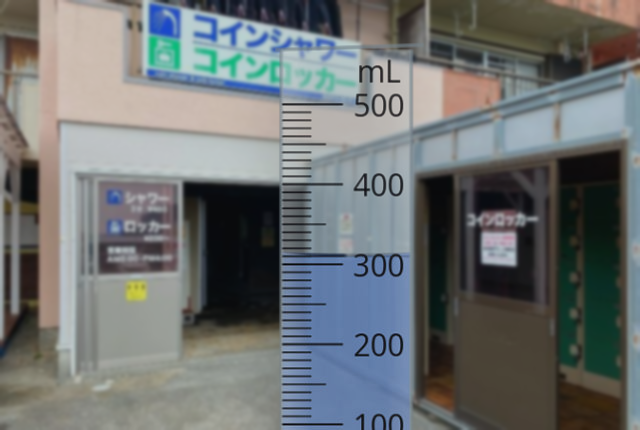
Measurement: **310** mL
